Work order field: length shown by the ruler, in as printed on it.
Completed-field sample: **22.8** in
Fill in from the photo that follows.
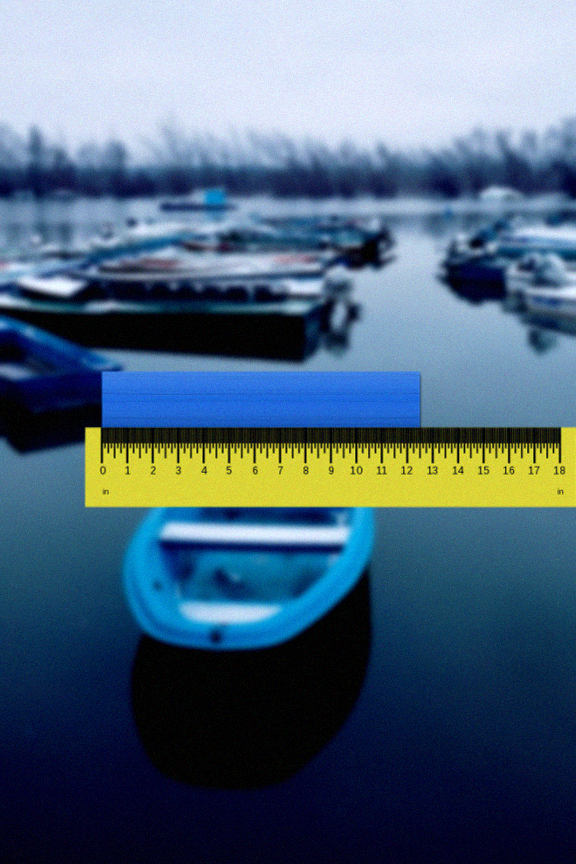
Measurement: **12.5** in
